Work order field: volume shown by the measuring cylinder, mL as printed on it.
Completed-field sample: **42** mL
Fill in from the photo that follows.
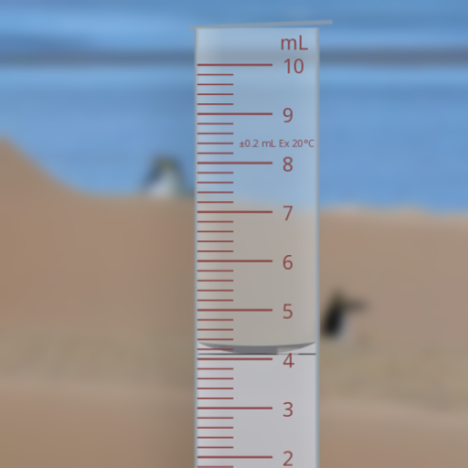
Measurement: **4.1** mL
